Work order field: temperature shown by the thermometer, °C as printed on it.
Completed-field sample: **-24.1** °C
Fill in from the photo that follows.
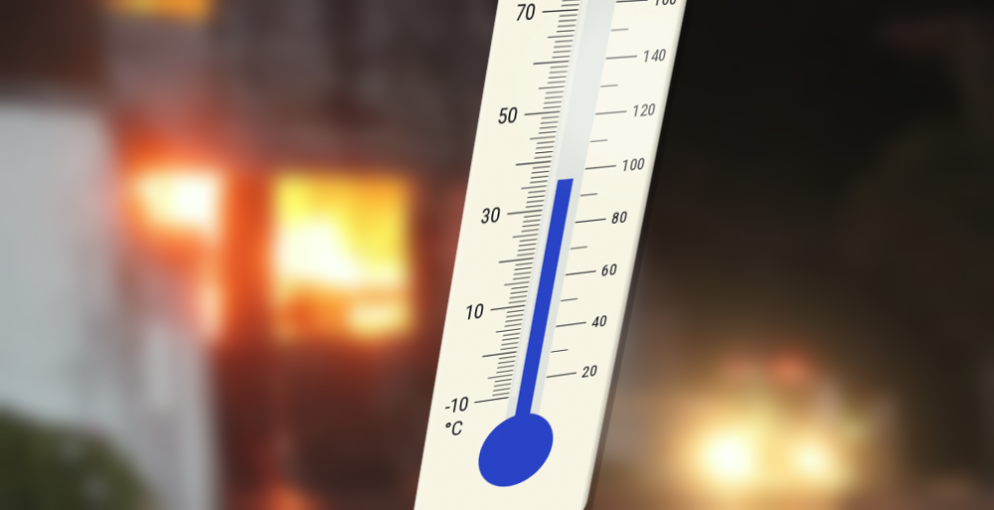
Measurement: **36** °C
